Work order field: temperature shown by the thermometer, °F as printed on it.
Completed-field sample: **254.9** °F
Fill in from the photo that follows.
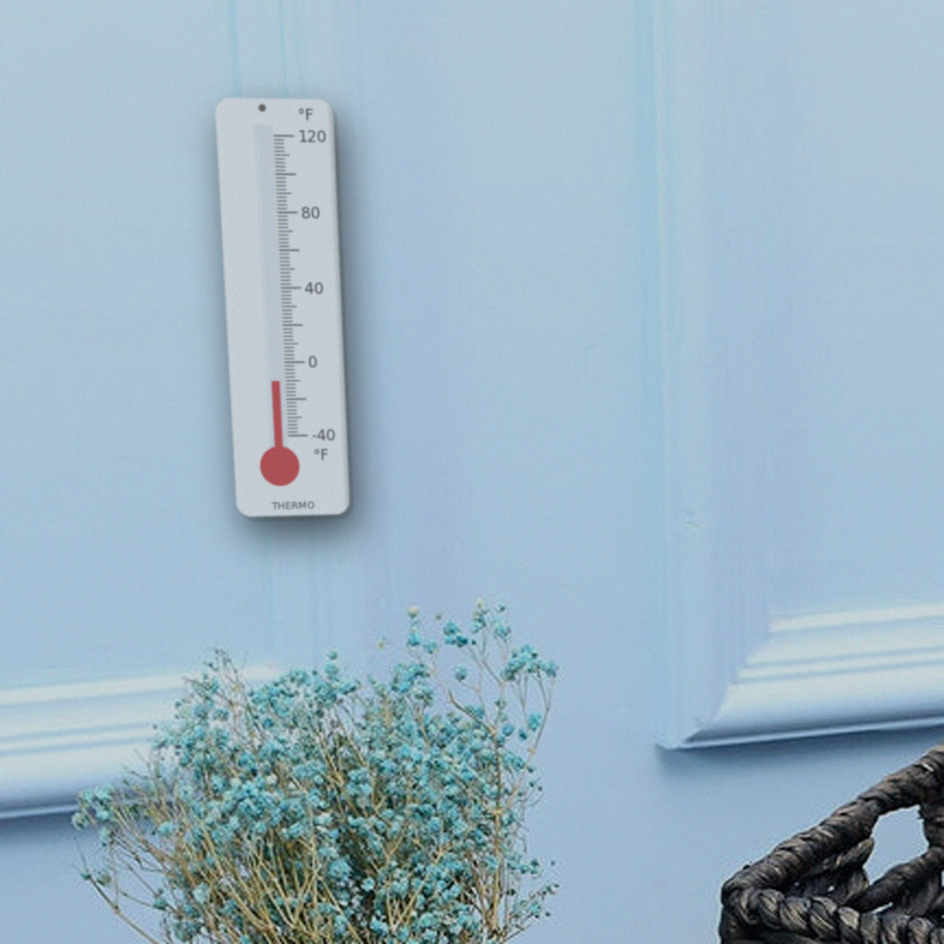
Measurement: **-10** °F
